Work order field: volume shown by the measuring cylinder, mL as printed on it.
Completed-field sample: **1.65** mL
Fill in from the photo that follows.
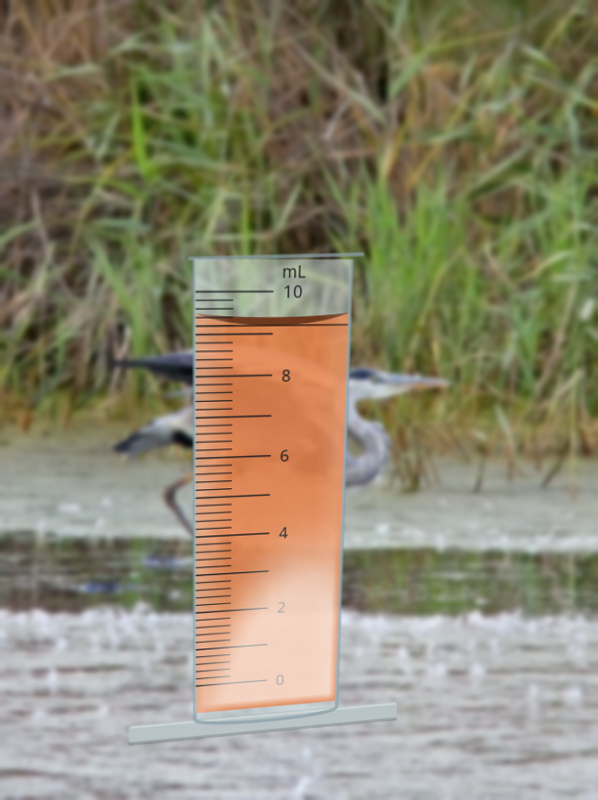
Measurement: **9.2** mL
